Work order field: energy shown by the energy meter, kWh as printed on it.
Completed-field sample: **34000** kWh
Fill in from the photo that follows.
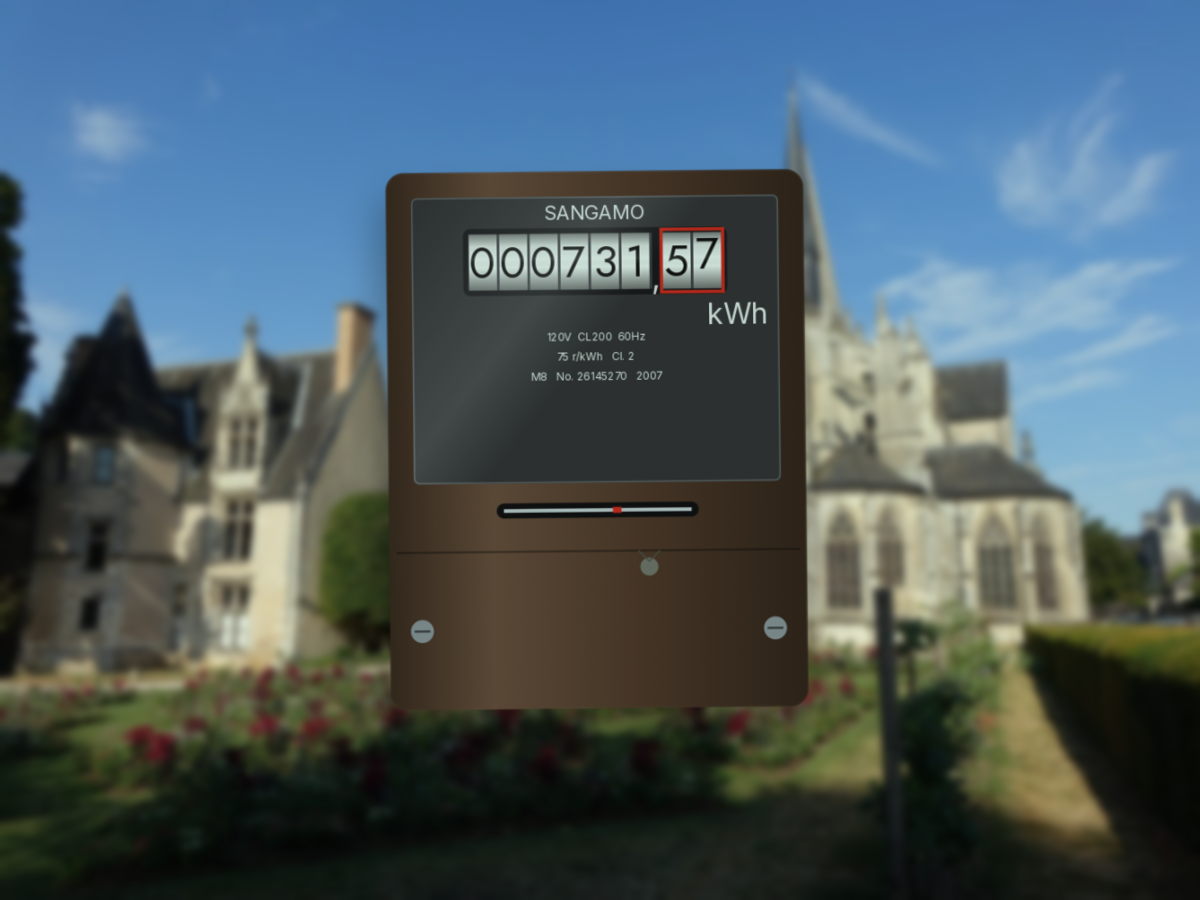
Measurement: **731.57** kWh
